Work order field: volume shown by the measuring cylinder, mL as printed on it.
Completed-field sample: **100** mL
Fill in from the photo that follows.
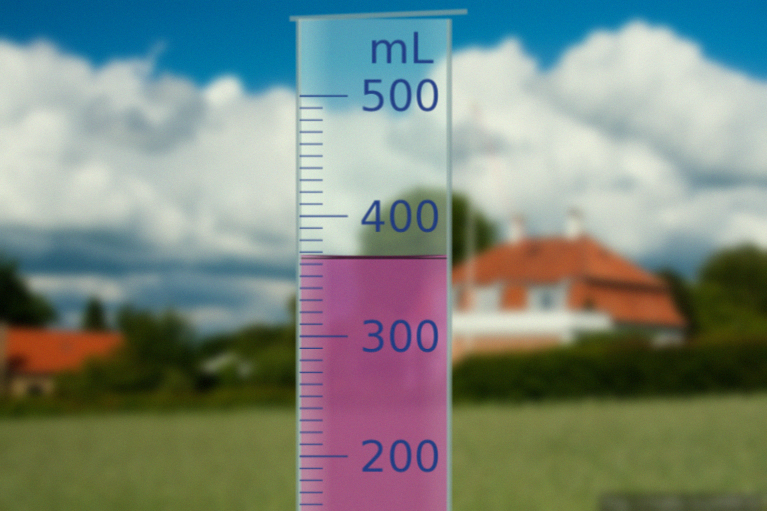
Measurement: **365** mL
